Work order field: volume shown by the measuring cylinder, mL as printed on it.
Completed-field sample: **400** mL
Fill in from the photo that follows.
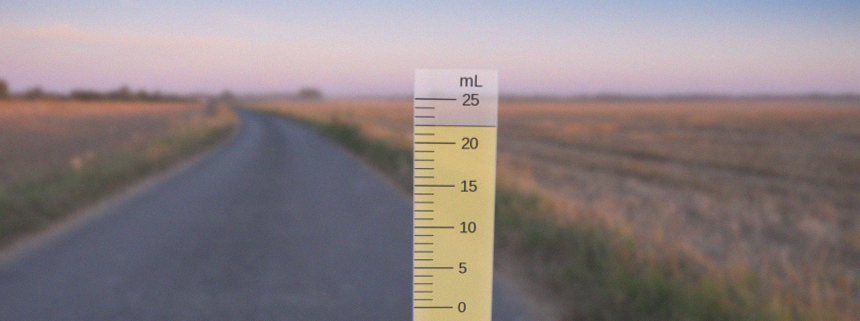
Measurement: **22** mL
